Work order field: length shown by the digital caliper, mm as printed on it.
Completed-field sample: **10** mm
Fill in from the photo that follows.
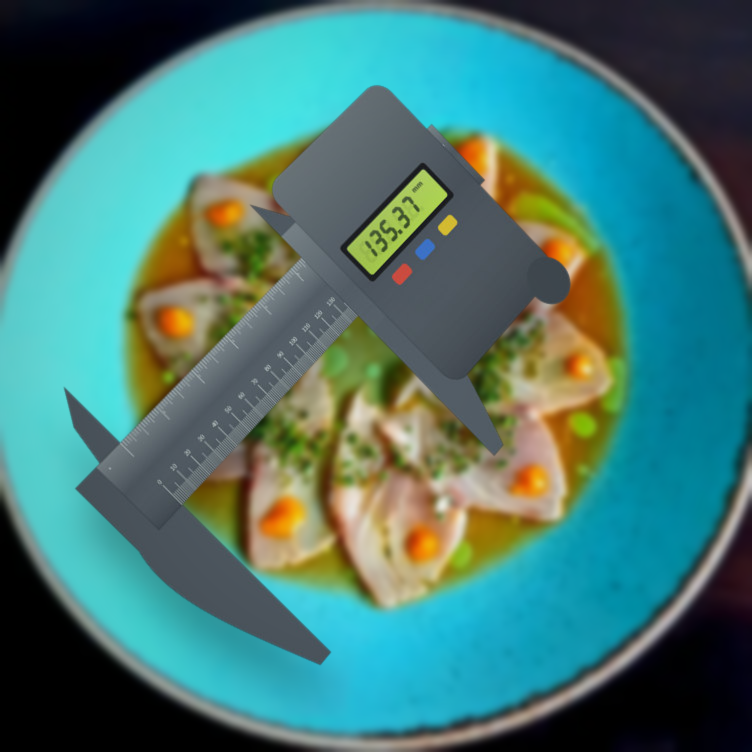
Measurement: **135.37** mm
